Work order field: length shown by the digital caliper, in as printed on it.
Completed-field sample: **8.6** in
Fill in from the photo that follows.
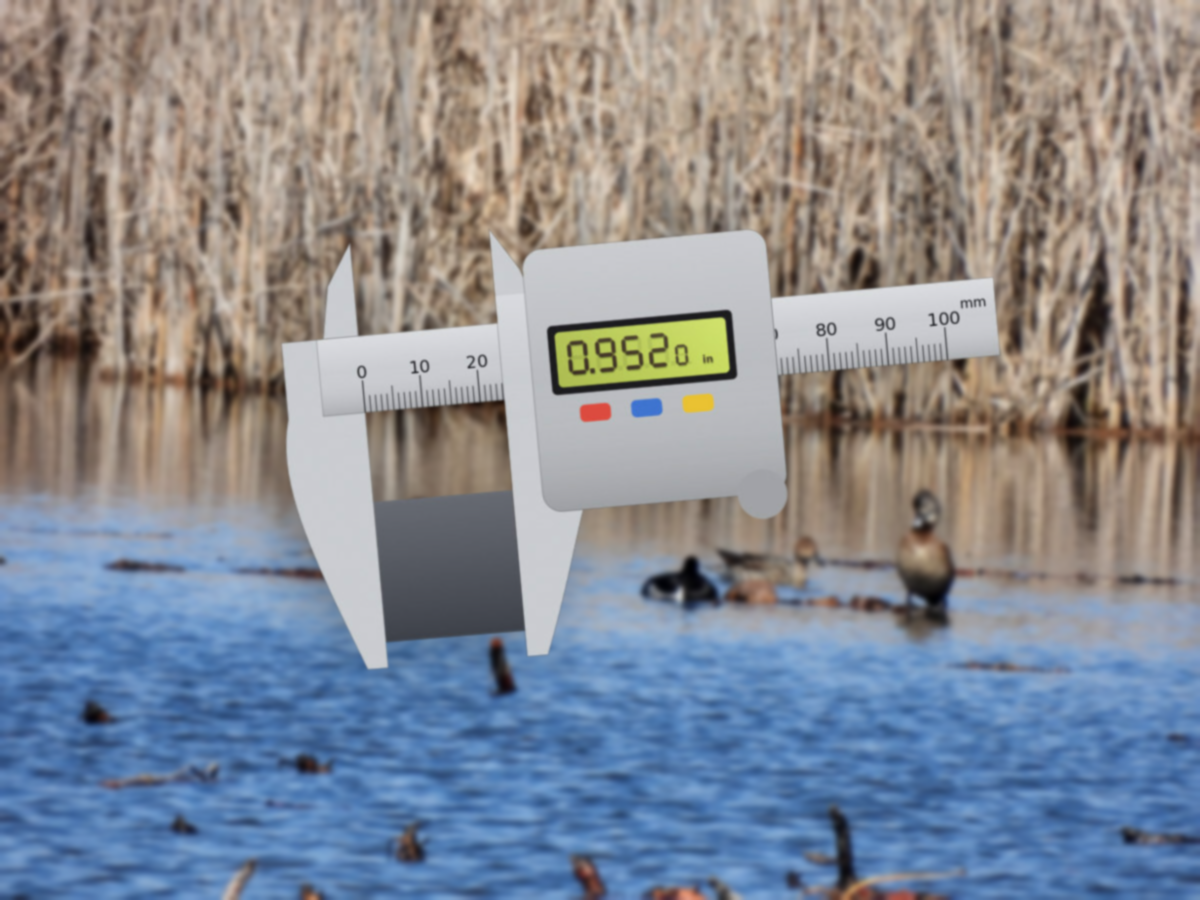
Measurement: **0.9520** in
